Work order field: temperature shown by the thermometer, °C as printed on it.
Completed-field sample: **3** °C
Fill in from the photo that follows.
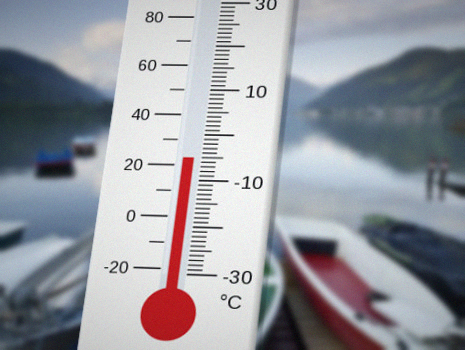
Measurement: **-5** °C
